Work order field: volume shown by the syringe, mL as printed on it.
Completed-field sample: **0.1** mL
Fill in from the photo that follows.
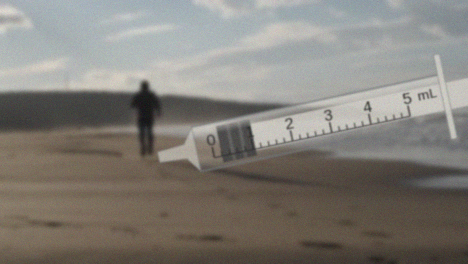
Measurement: **0.2** mL
